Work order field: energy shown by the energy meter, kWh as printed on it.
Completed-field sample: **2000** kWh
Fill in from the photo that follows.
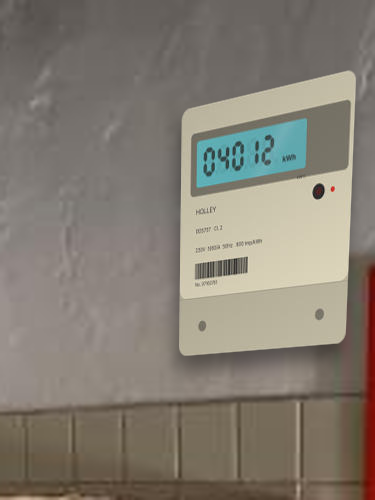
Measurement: **4012** kWh
